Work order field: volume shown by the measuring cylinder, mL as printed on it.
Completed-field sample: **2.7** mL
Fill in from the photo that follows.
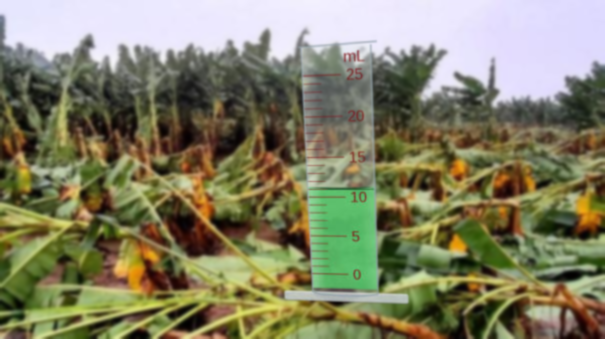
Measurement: **11** mL
